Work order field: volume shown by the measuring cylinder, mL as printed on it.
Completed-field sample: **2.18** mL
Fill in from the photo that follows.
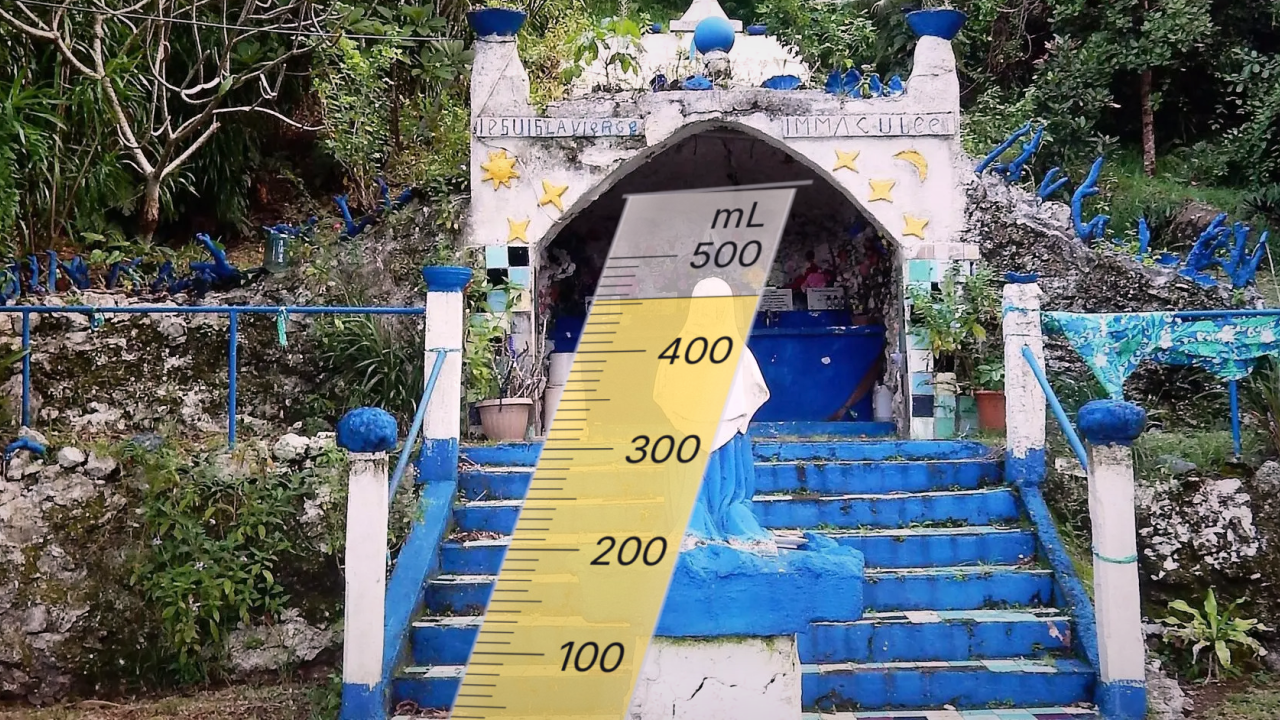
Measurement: **455** mL
